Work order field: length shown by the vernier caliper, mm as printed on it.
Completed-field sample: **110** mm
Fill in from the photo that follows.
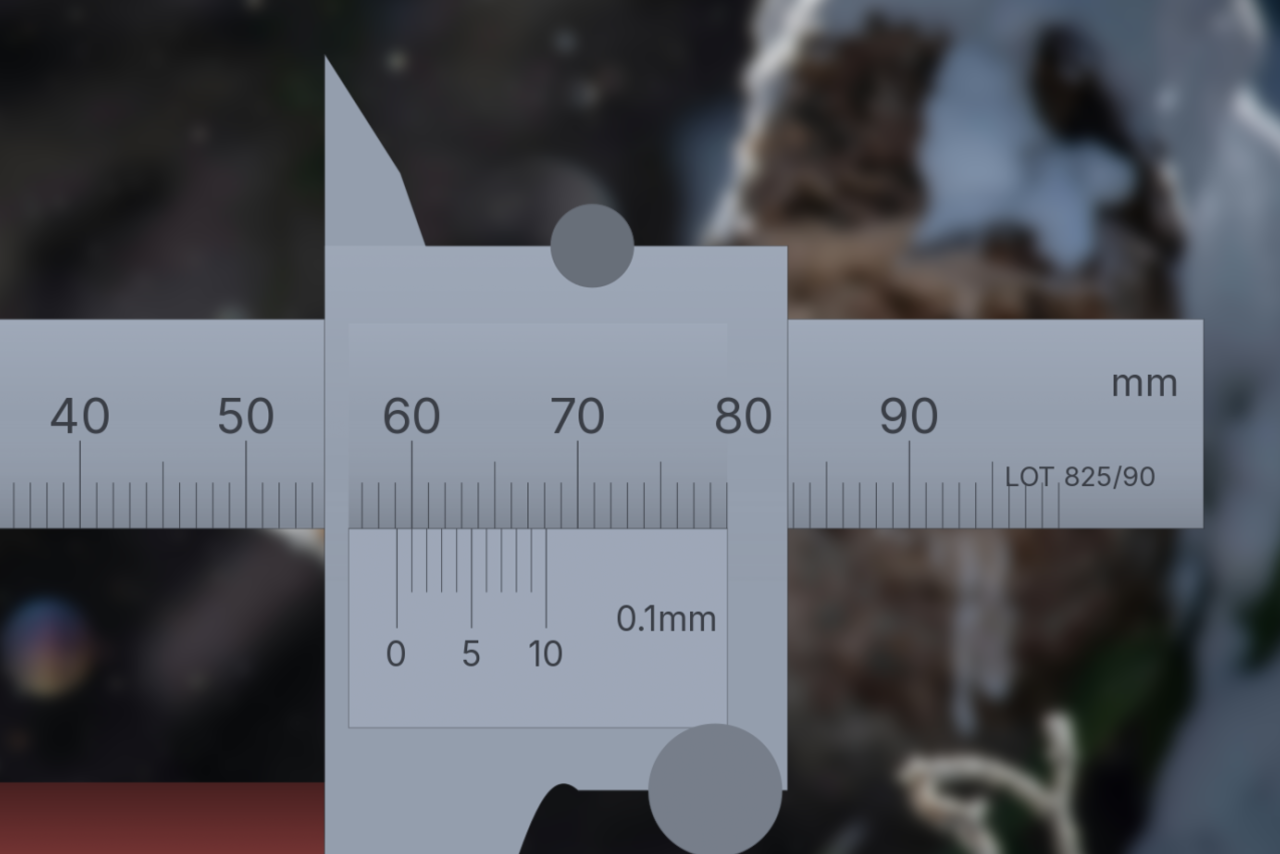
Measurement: **59.1** mm
